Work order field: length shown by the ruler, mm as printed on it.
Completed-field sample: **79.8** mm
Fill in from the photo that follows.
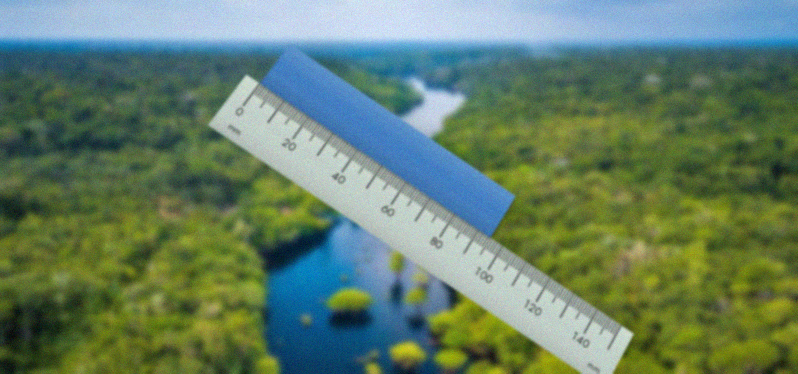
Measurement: **95** mm
